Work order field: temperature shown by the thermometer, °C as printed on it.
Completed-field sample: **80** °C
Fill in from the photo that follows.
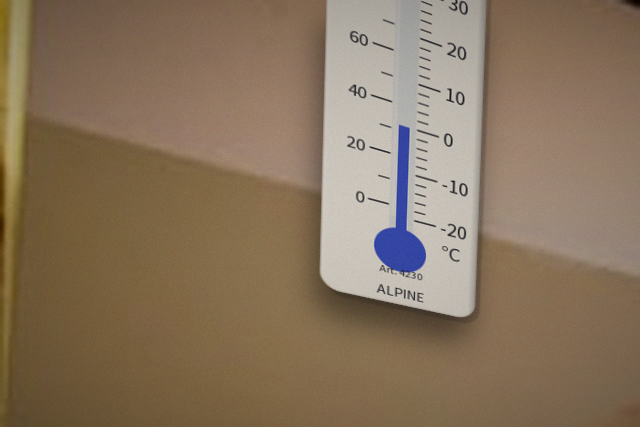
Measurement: **0** °C
